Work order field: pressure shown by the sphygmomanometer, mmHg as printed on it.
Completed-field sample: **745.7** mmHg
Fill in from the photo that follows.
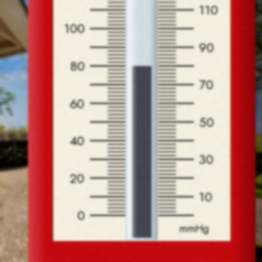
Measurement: **80** mmHg
